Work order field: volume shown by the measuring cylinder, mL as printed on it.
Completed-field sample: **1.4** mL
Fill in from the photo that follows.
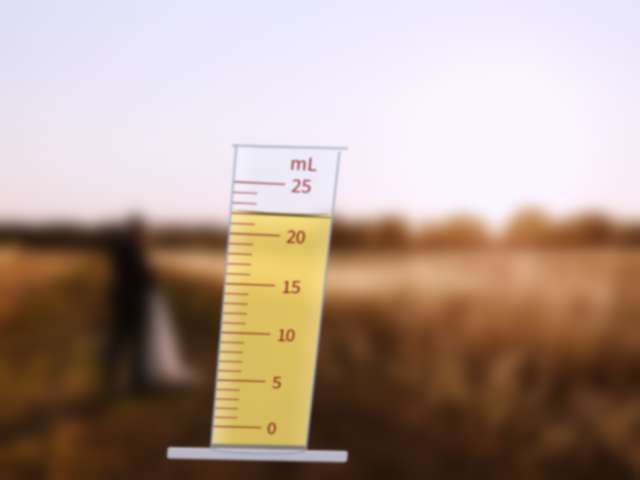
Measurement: **22** mL
